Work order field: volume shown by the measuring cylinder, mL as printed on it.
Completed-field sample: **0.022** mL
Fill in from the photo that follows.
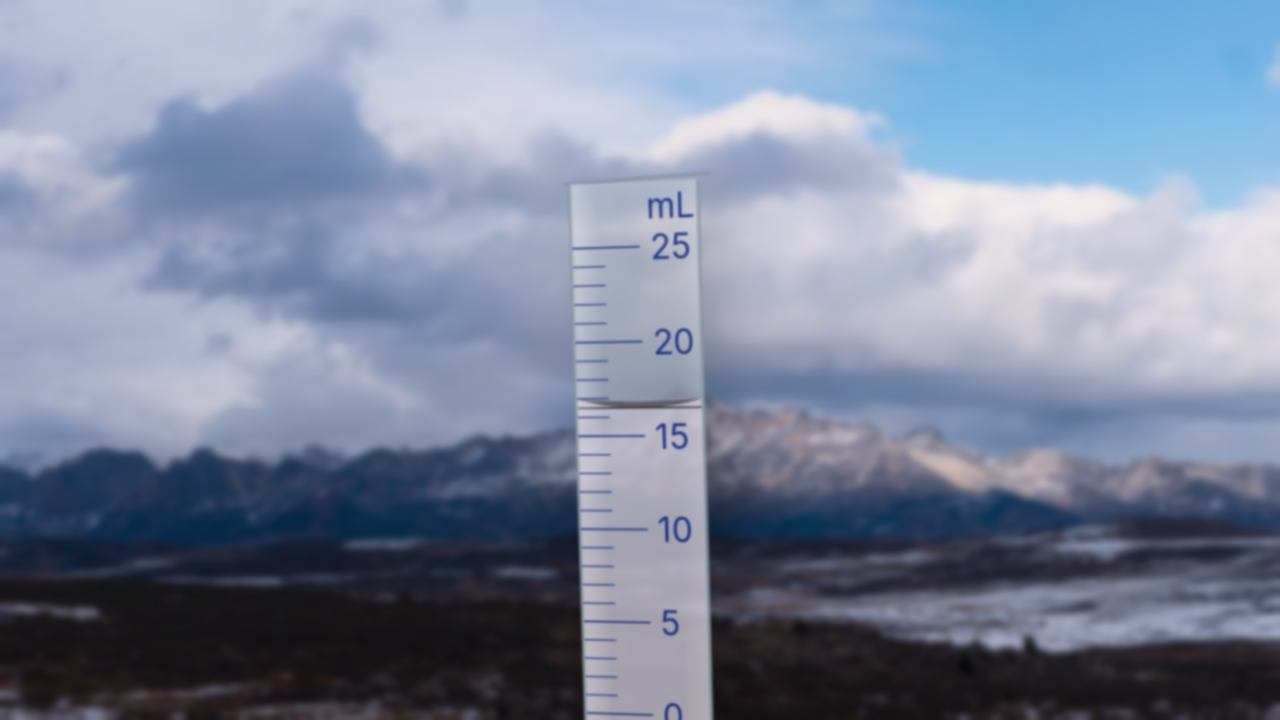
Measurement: **16.5** mL
